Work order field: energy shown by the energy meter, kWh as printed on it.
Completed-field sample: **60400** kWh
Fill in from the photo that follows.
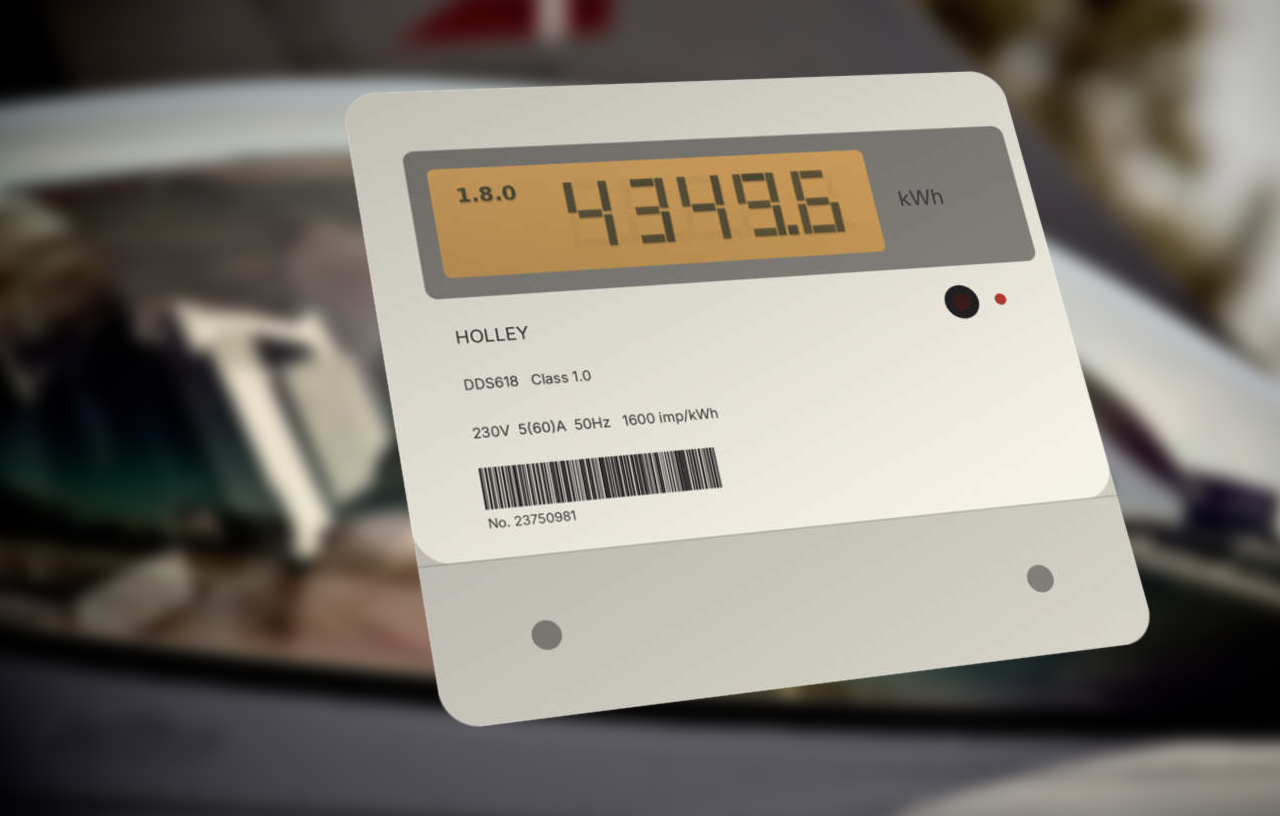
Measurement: **4349.6** kWh
